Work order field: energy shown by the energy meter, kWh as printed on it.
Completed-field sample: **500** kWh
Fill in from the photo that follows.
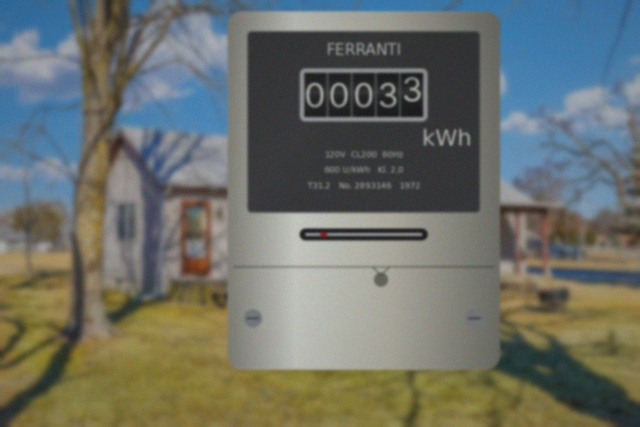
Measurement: **33** kWh
